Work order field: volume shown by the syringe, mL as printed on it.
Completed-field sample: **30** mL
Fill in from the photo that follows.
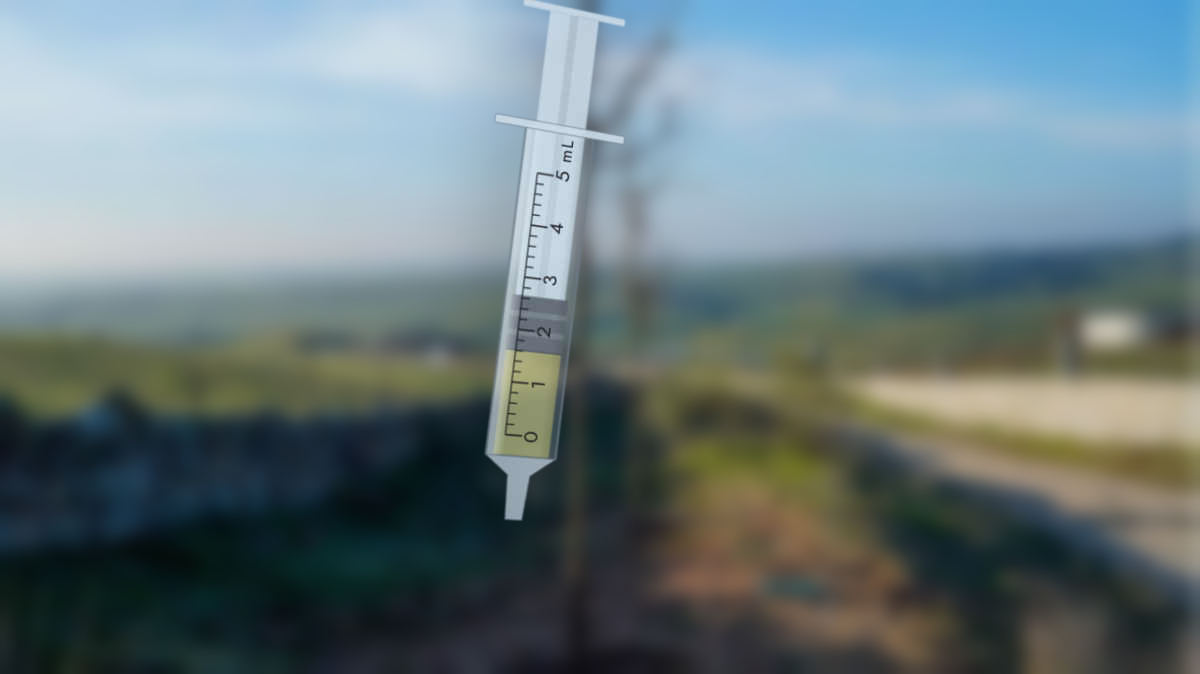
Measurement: **1.6** mL
